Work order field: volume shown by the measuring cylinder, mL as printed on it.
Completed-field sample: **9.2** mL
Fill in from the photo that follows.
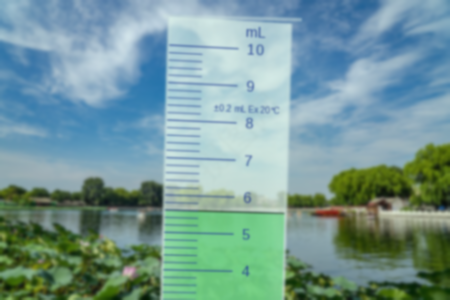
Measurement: **5.6** mL
